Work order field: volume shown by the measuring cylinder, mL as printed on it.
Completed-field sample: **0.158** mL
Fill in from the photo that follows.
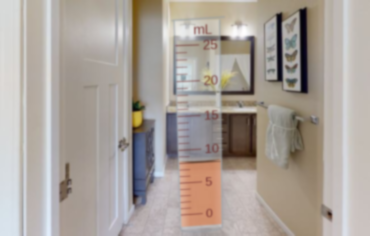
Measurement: **8** mL
